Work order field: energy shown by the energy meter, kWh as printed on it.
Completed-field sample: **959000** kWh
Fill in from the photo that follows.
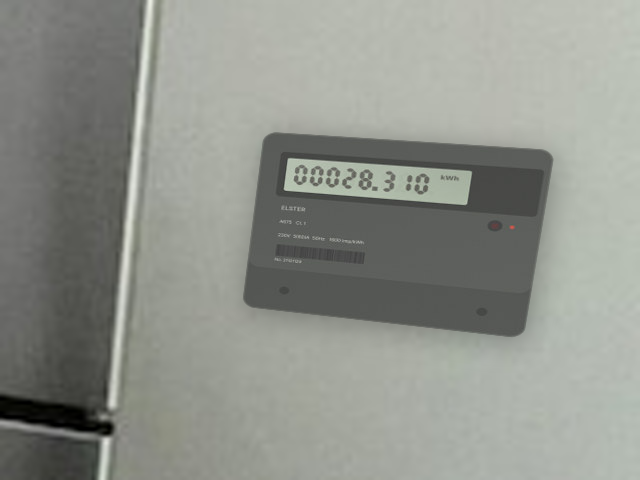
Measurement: **28.310** kWh
